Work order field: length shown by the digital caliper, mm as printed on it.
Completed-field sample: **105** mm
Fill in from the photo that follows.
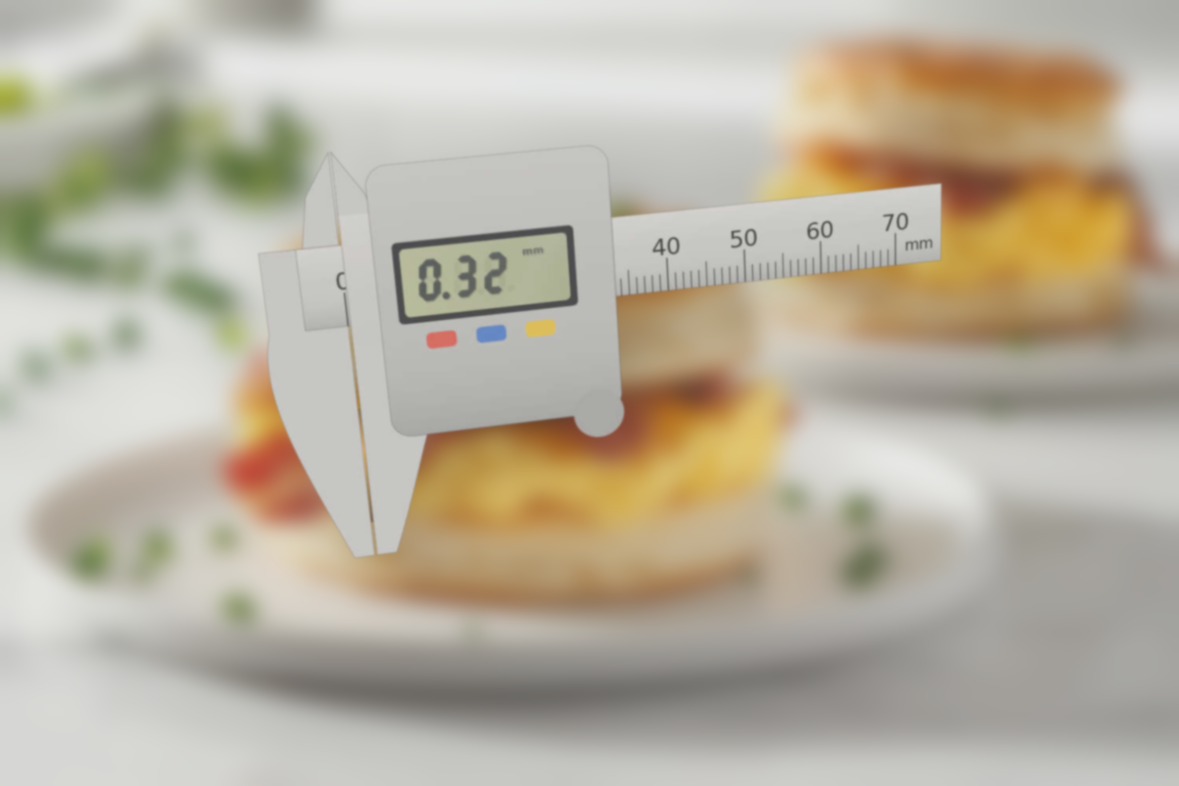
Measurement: **0.32** mm
